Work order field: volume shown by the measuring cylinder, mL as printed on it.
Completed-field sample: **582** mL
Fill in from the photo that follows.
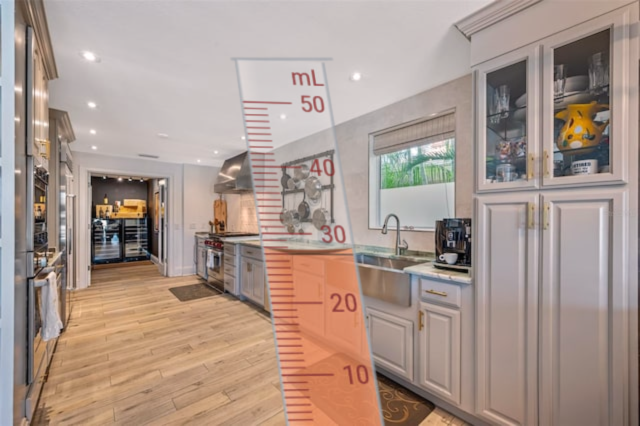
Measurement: **27** mL
